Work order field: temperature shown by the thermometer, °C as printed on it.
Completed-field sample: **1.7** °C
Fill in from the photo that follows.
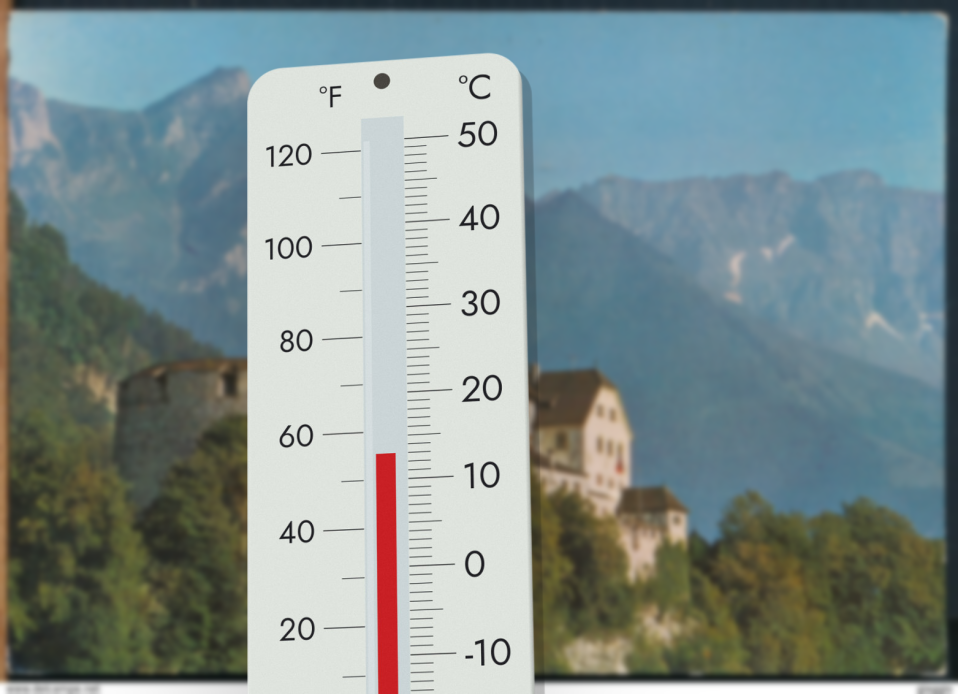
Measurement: **13** °C
